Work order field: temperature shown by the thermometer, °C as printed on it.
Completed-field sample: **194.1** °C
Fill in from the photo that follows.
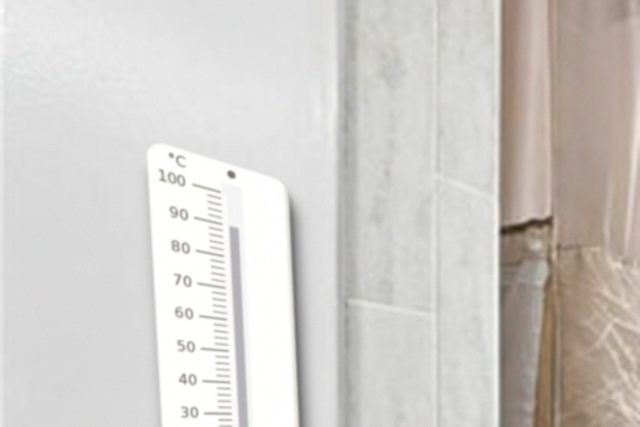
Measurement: **90** °C
